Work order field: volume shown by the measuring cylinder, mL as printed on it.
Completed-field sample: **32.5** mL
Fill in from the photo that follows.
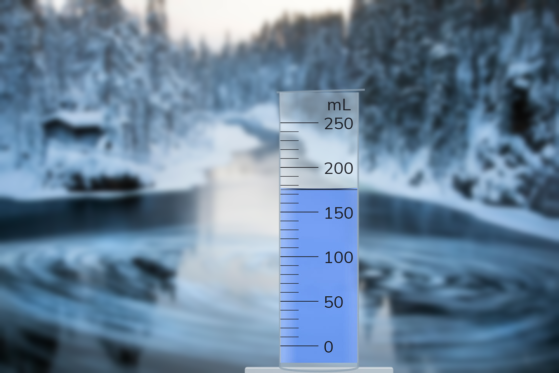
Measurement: **175** mL
